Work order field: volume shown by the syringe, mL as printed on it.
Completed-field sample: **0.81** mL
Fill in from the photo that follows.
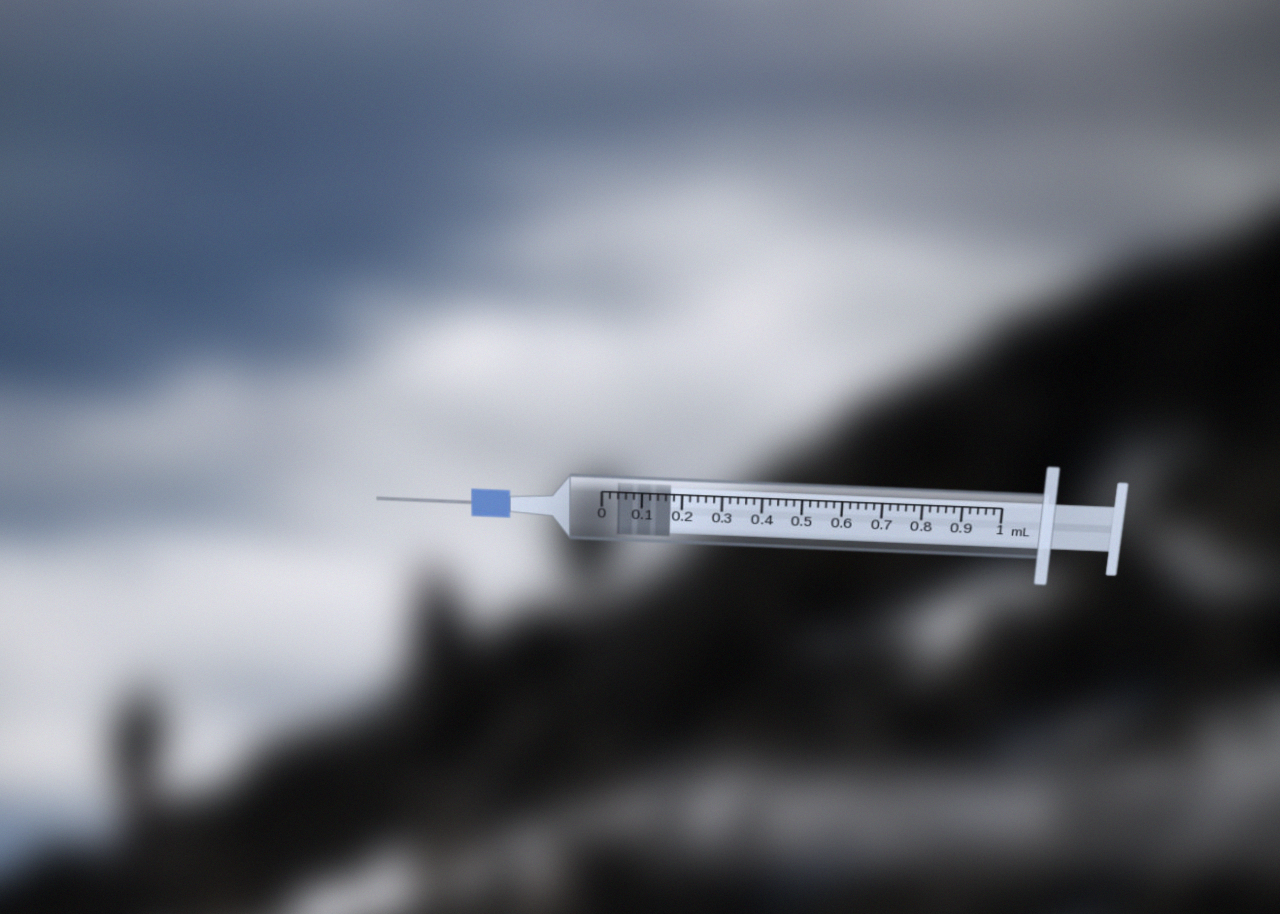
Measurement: **0.04** mL
